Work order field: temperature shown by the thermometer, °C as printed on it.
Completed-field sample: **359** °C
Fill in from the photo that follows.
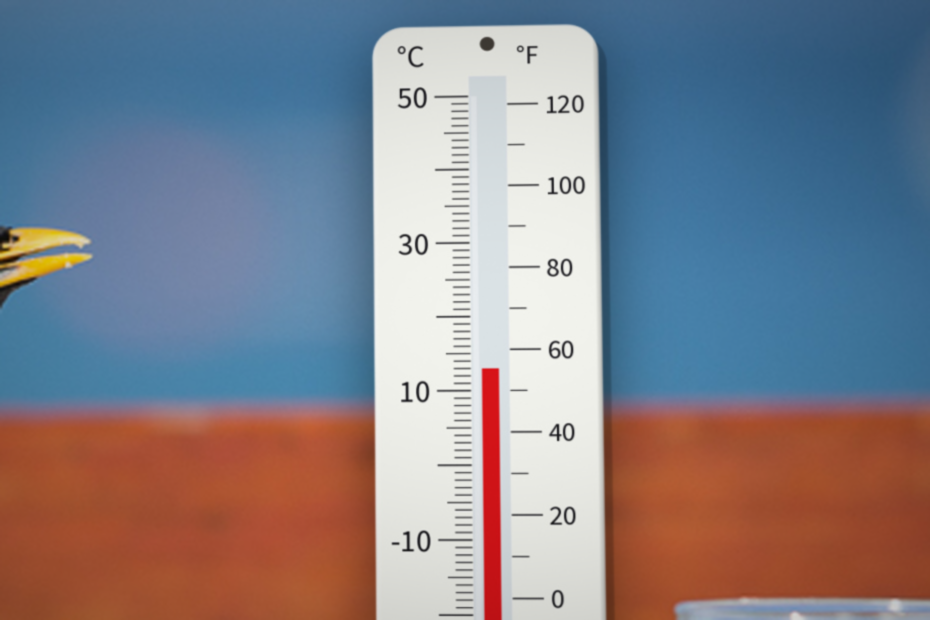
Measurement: **13** °C
